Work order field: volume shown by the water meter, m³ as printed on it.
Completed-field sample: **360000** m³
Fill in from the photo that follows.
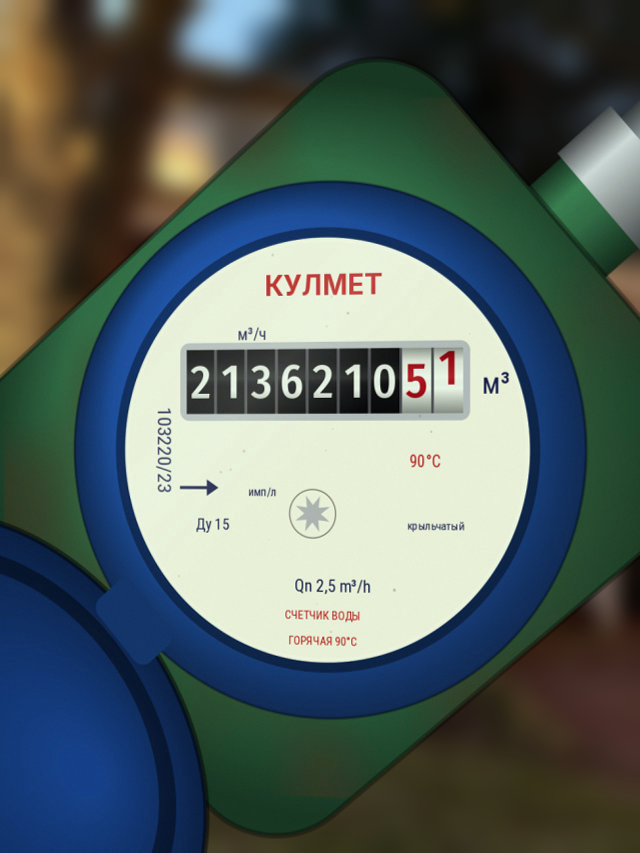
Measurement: **2136210.51** m³
